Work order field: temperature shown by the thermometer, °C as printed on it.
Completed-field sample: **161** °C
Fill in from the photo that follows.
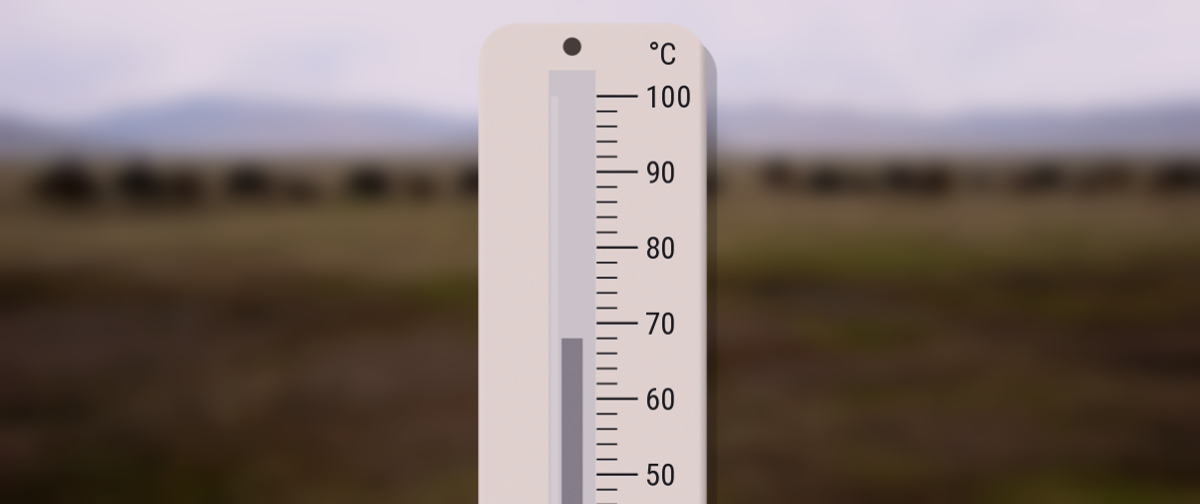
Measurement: **68** °C
